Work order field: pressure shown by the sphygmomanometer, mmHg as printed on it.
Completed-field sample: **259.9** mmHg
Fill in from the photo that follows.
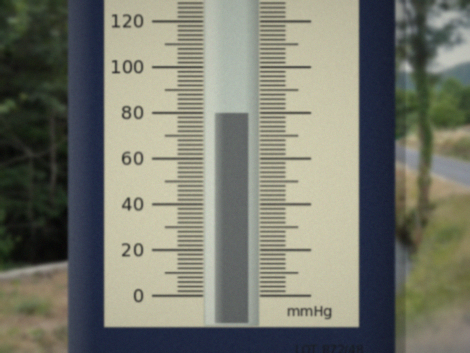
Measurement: **80** mmHg
